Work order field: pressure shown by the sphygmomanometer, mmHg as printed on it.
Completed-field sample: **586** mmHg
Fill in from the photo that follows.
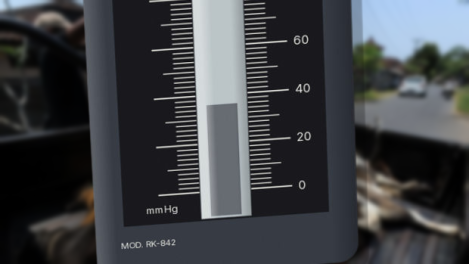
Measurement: **36** mmHg
